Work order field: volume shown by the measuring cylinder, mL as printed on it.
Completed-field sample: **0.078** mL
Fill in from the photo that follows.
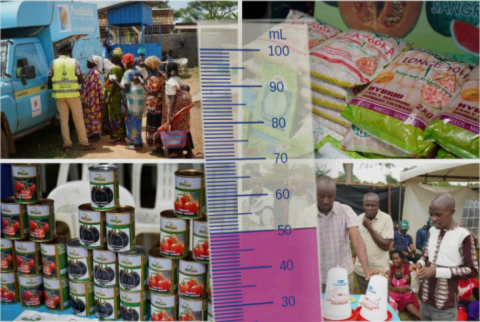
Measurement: **50** mL
